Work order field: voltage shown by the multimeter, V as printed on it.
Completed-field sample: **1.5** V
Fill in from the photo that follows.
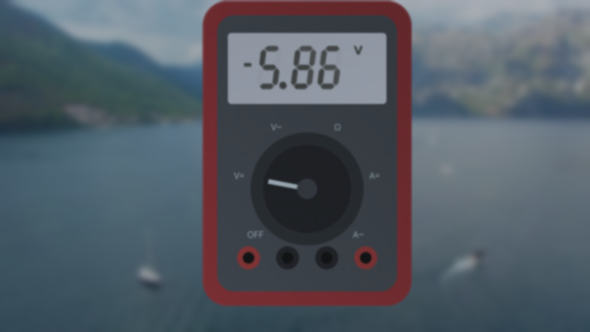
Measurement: **-5.86** V
